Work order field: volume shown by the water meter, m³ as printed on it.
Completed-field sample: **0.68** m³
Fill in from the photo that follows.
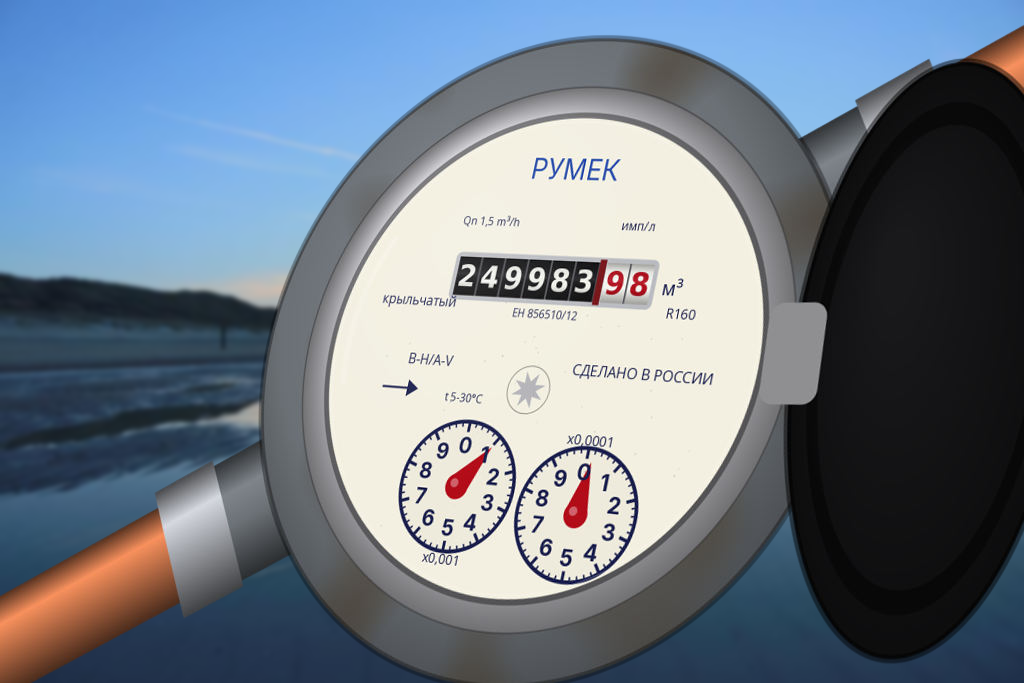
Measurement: **249983.9810** m³
